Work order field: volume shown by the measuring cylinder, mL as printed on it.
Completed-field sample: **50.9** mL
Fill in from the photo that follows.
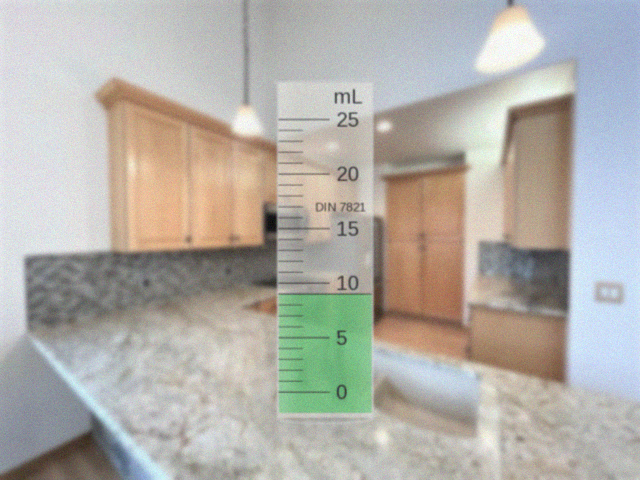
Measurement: **9** mL
